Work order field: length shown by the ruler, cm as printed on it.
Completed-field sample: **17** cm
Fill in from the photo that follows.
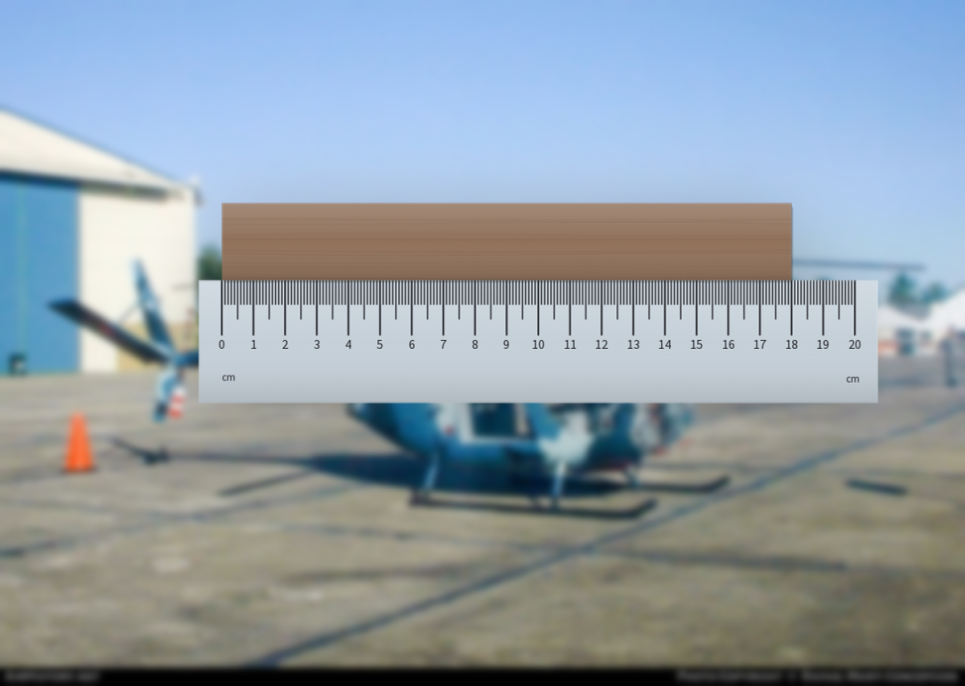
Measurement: **18** cm
